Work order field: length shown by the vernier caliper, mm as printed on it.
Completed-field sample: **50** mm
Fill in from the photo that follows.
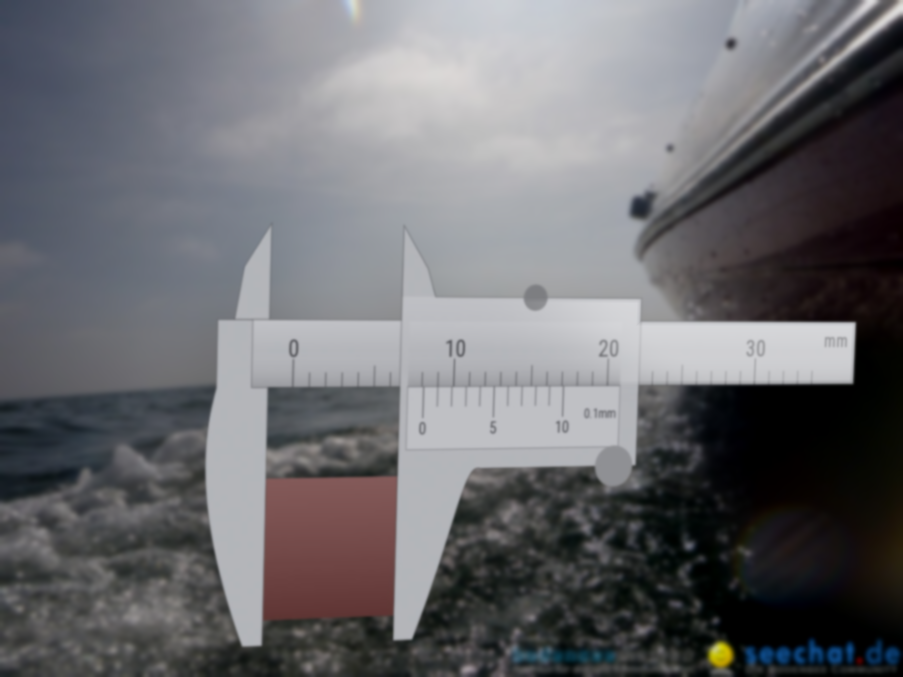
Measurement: **8.1** mm
